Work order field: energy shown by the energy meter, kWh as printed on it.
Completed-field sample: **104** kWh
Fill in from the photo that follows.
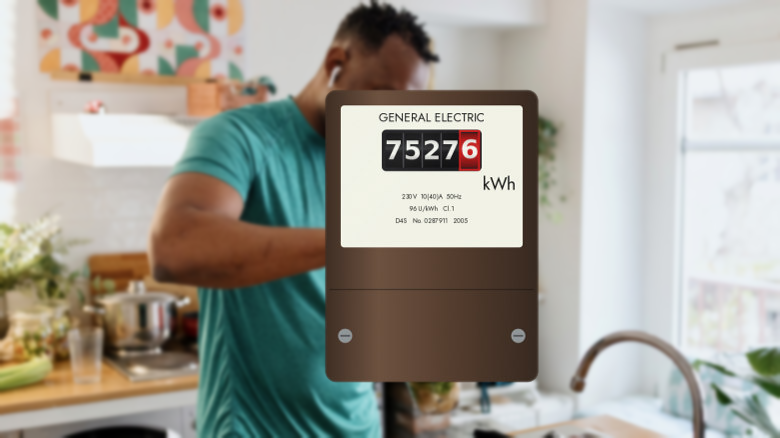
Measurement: **7527.6** kWh
